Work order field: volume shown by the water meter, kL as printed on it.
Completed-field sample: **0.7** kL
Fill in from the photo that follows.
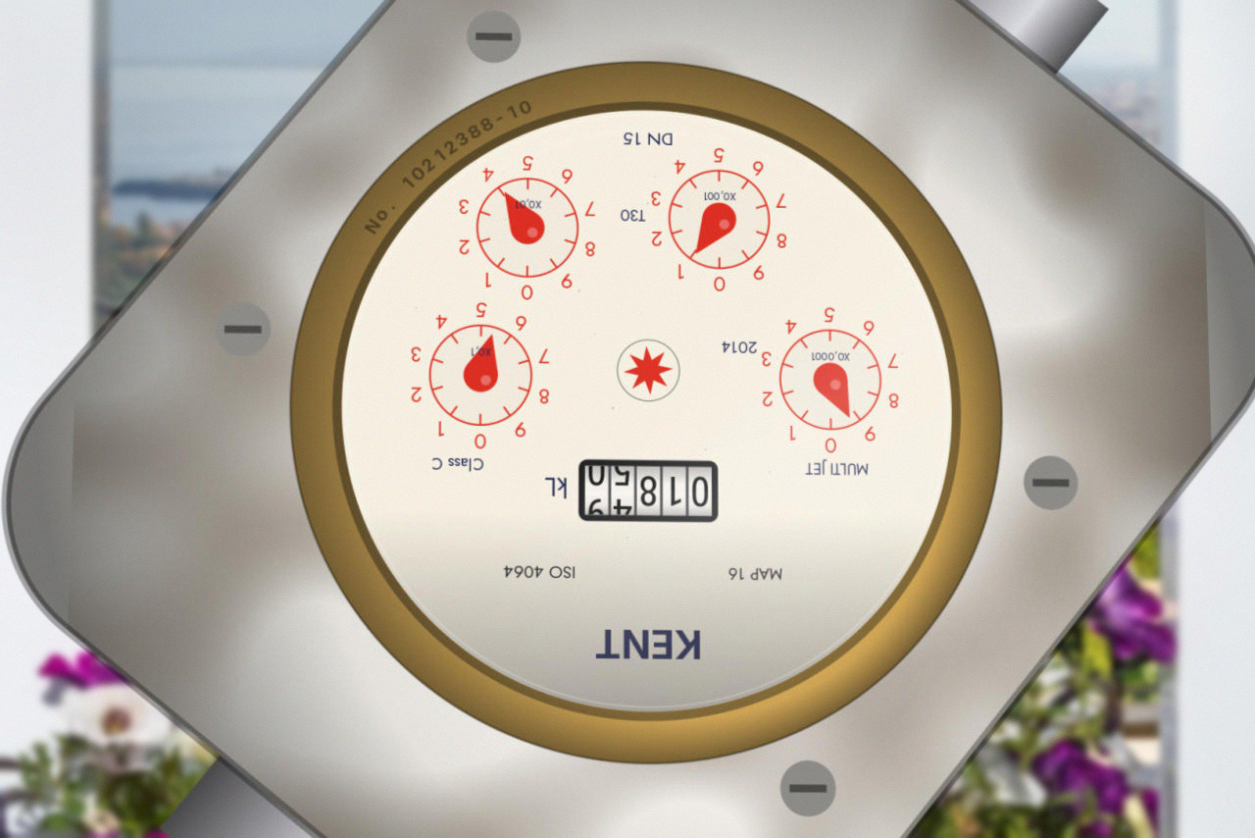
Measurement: **1849.5409** kL
